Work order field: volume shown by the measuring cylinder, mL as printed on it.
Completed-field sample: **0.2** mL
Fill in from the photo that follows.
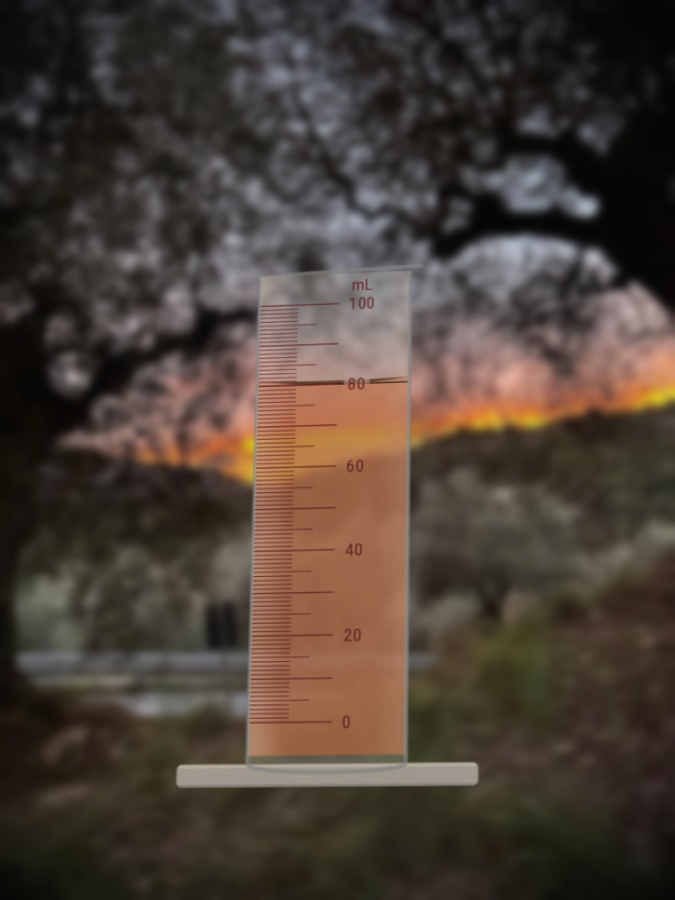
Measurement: **80** mL
